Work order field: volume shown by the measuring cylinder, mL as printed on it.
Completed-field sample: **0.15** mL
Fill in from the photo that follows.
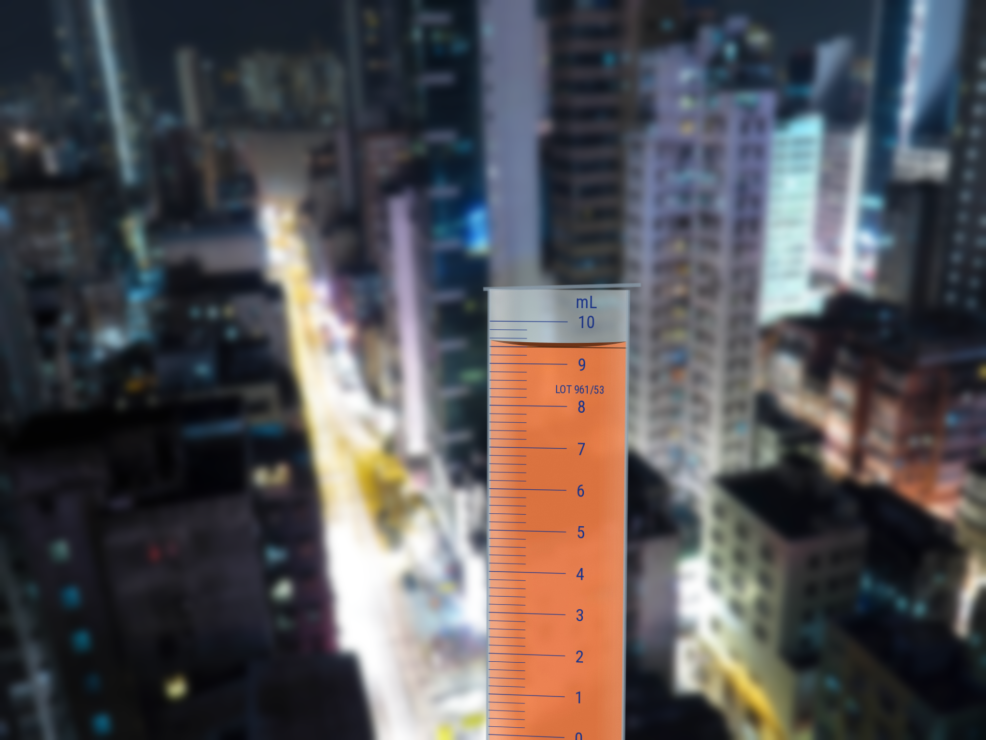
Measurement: **9.4** mL
